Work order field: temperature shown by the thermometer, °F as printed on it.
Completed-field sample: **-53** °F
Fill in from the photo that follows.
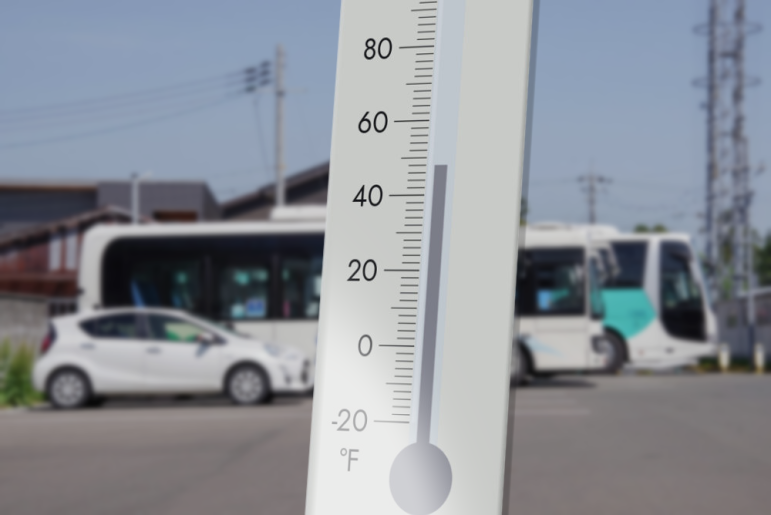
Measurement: **48** °F
